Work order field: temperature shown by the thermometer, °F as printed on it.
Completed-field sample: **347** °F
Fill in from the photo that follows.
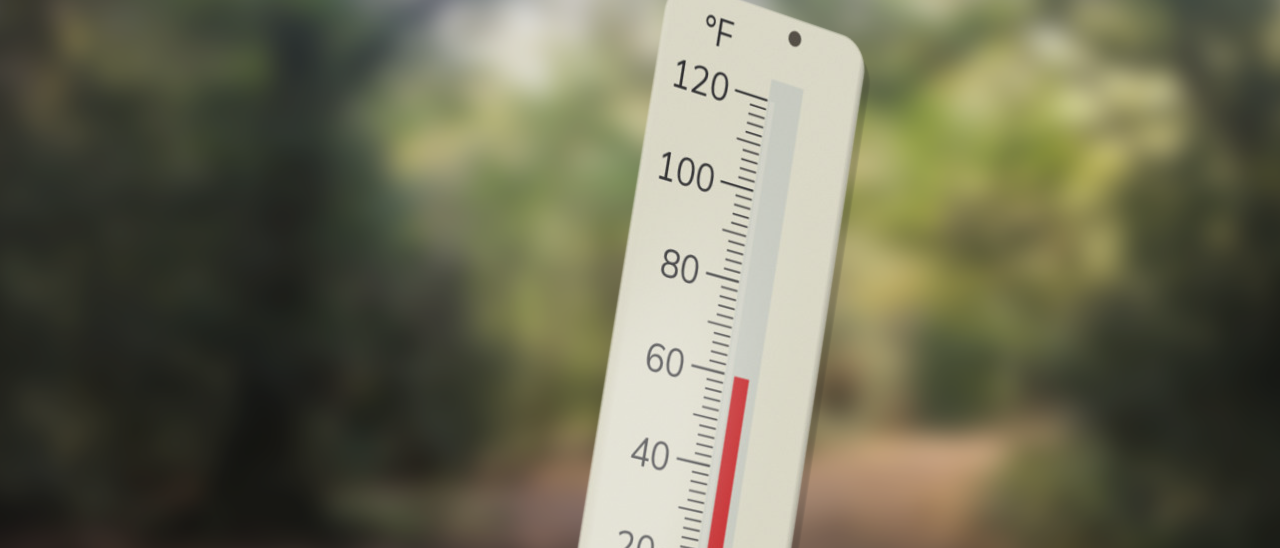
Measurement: **60** °F
